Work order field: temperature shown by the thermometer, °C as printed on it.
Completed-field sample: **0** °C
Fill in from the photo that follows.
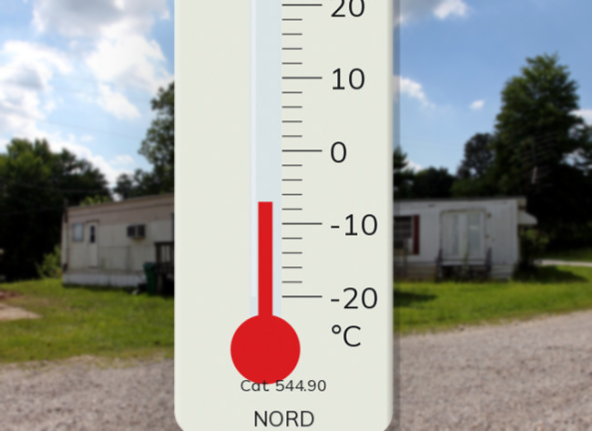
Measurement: **-7** °C
